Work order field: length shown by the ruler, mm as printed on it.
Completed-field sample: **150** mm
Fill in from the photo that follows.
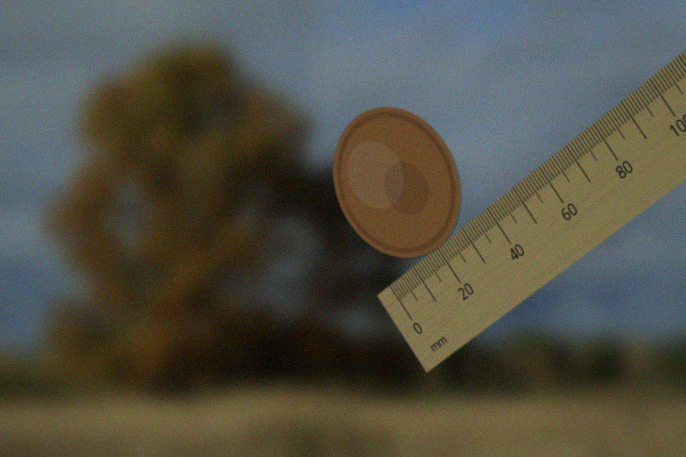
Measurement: **40** mm
